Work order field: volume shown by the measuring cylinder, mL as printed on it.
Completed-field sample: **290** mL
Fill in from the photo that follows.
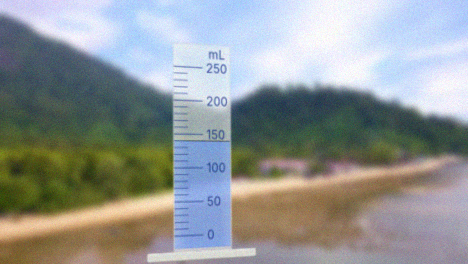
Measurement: **140** mL
